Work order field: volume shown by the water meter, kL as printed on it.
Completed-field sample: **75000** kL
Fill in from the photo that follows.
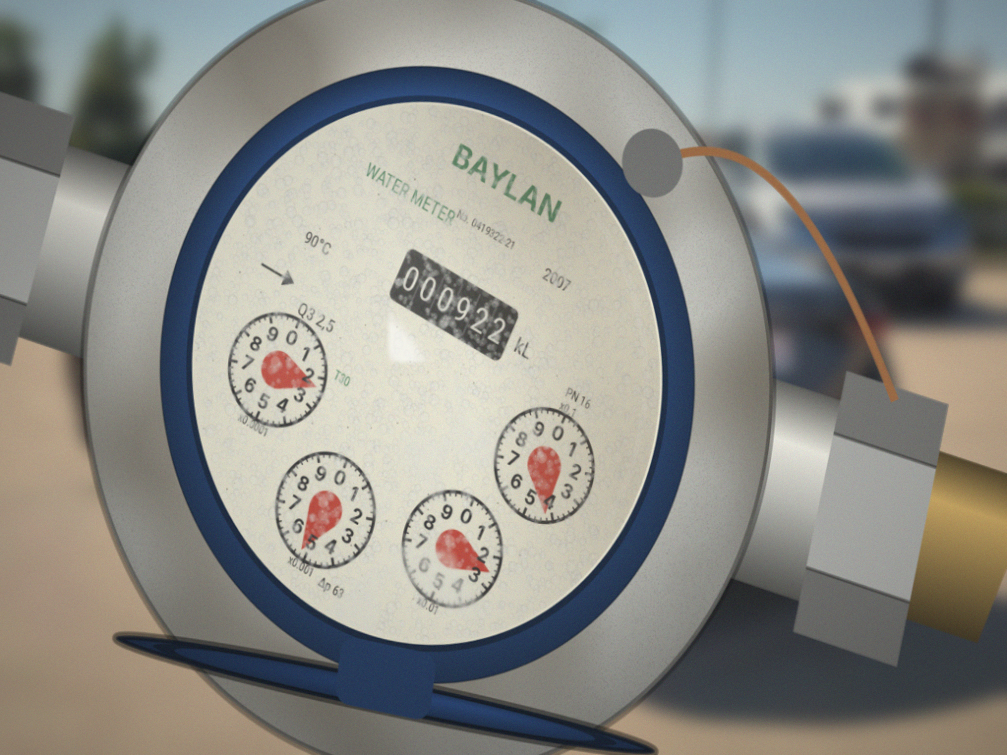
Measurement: **922.4252** kL
